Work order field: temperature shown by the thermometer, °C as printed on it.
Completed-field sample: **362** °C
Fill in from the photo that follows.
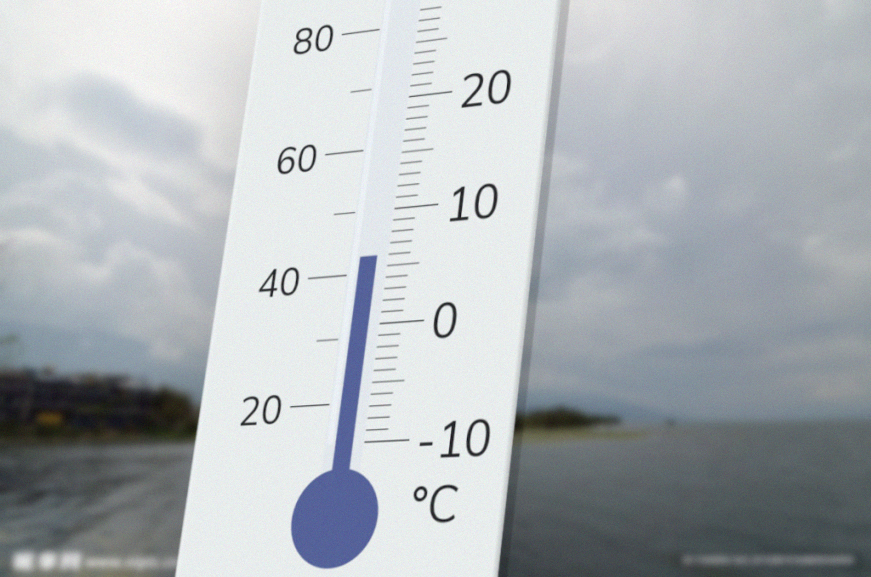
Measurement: **6** °C
